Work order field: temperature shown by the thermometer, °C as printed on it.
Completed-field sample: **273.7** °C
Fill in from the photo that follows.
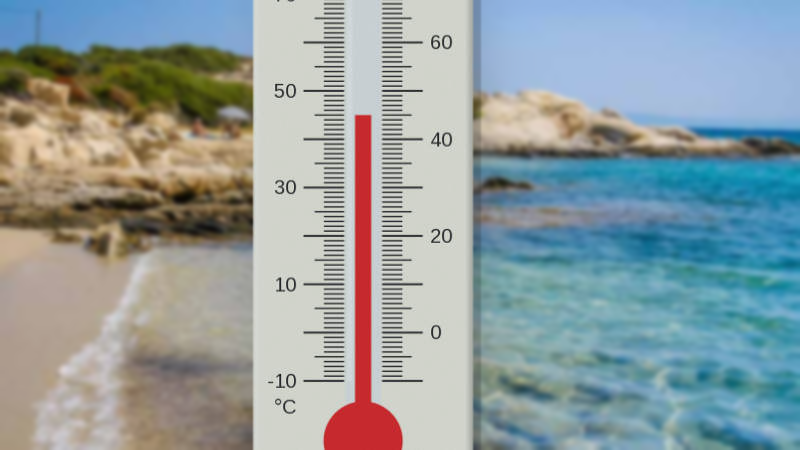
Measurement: **45** °C
